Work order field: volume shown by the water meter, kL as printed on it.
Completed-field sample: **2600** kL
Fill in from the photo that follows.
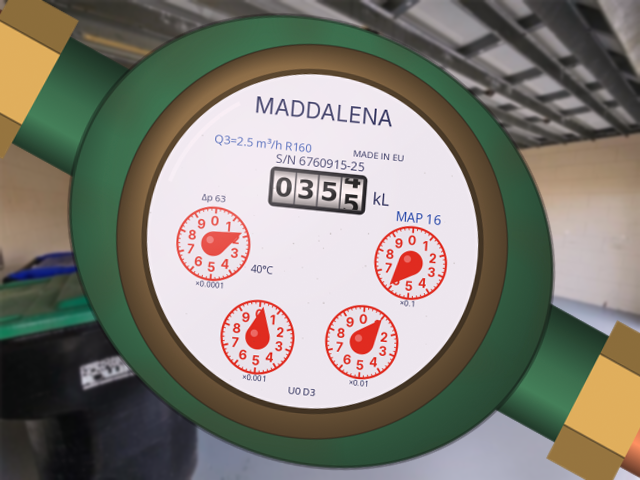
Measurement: **354.6101** kL
